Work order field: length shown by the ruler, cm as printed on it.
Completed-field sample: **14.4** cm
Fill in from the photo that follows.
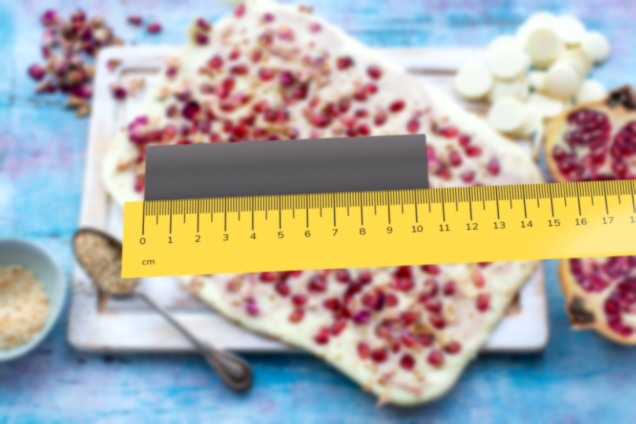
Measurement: **10.5** cm
